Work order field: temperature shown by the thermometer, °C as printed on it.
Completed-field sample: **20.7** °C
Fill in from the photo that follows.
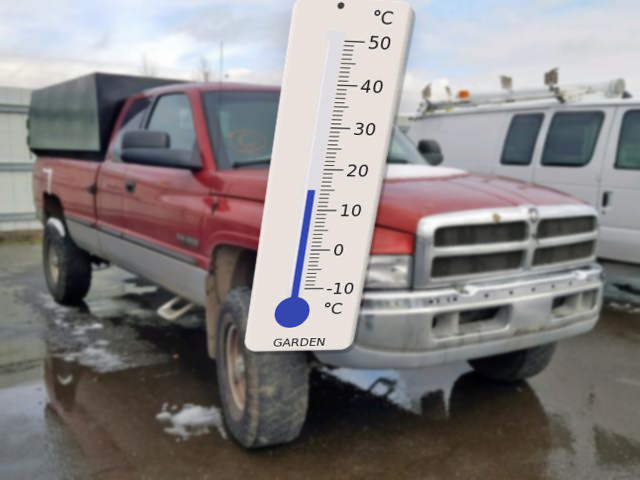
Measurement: **15** °C
